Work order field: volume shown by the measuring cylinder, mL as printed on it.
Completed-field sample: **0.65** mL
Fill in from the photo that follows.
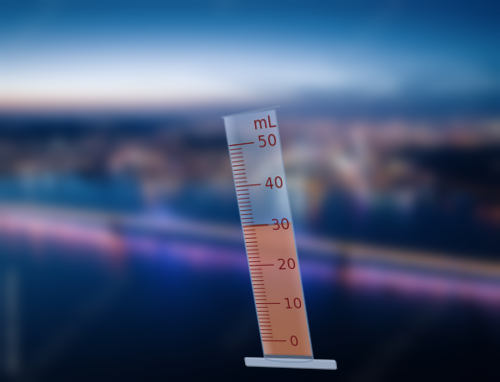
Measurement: **30** mL
